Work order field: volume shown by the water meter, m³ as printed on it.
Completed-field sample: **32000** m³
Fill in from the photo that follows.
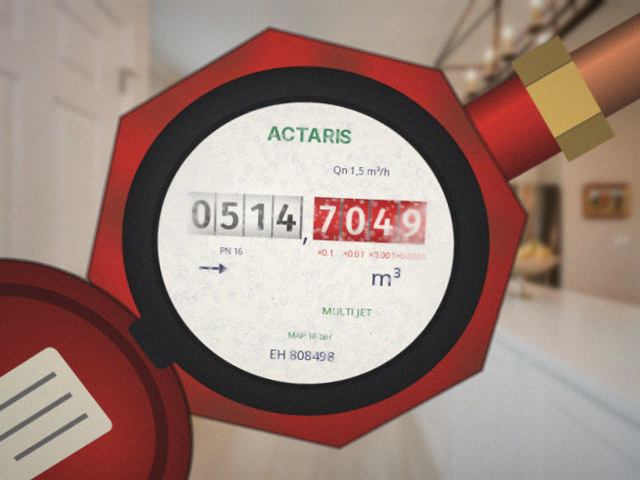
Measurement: **514.7049** m³
